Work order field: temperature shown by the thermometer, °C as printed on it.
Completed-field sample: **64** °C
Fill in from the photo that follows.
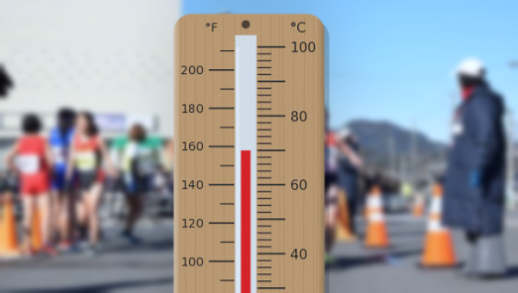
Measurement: **70** °C
